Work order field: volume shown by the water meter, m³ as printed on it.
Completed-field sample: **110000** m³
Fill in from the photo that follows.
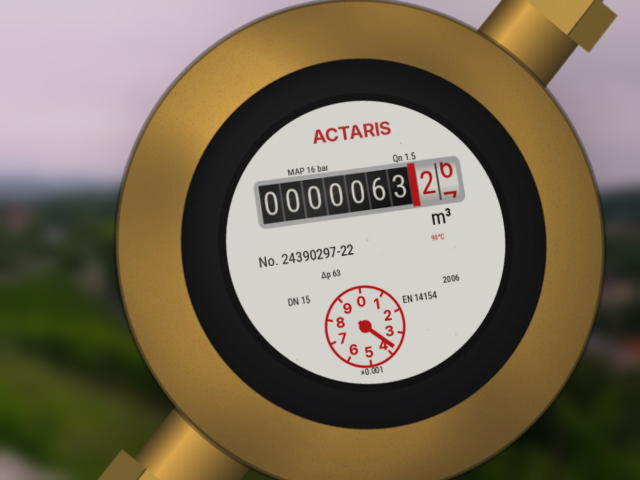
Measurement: **63.263** m³
